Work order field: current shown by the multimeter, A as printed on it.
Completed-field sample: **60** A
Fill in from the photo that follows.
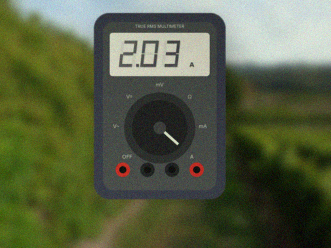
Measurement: **2.03** A
